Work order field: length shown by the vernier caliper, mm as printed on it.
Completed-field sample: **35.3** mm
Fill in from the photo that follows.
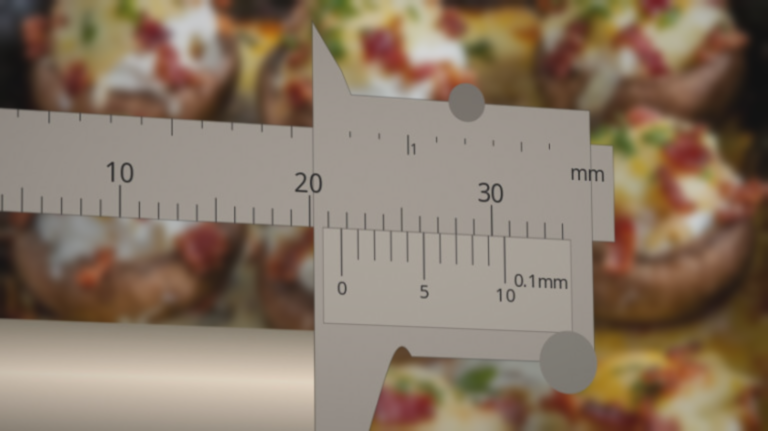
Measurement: **21.7** mm
